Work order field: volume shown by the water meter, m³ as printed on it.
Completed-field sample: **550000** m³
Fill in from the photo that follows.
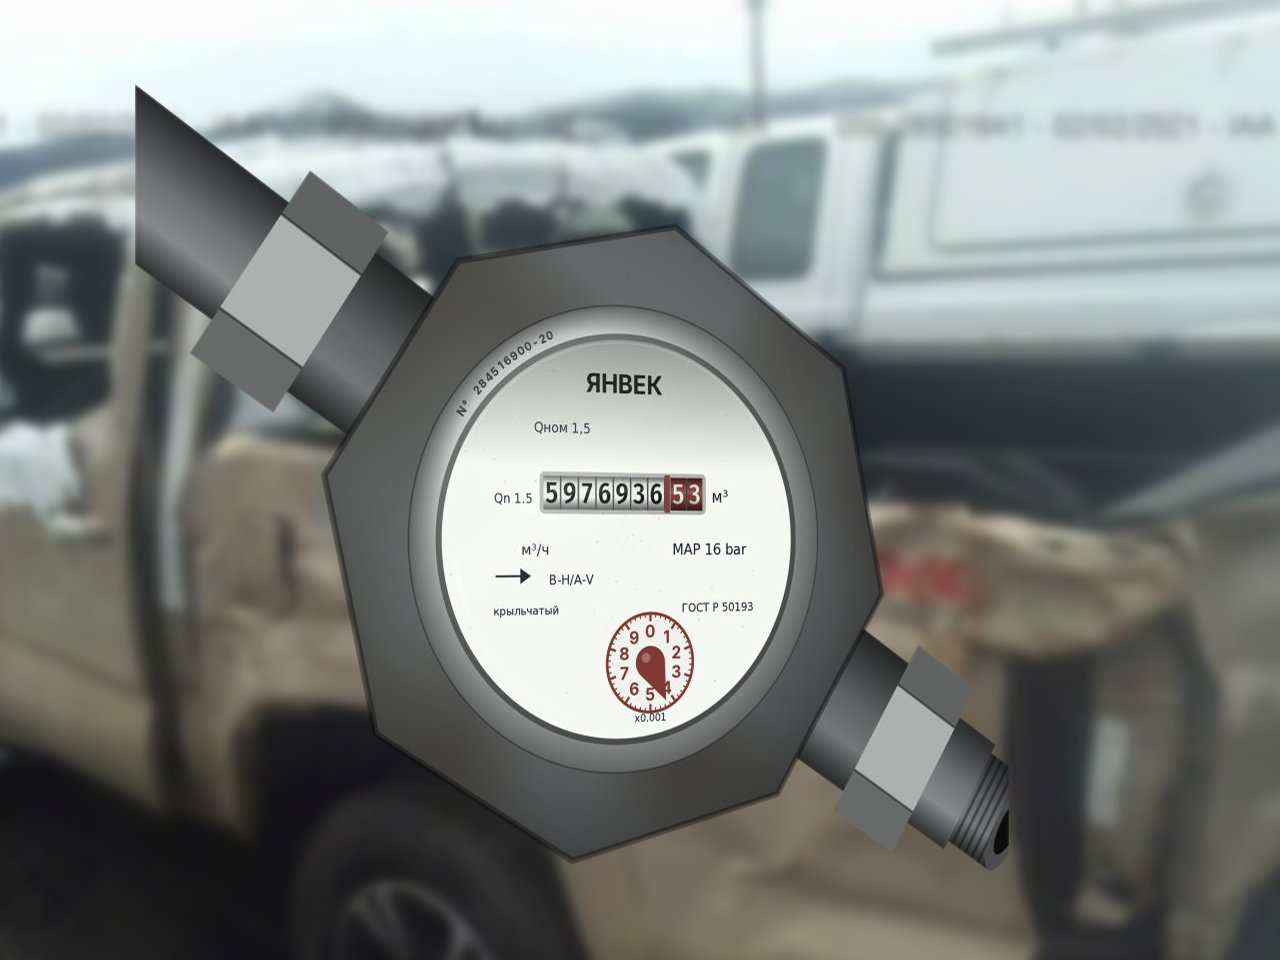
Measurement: **5976936.534** m³
